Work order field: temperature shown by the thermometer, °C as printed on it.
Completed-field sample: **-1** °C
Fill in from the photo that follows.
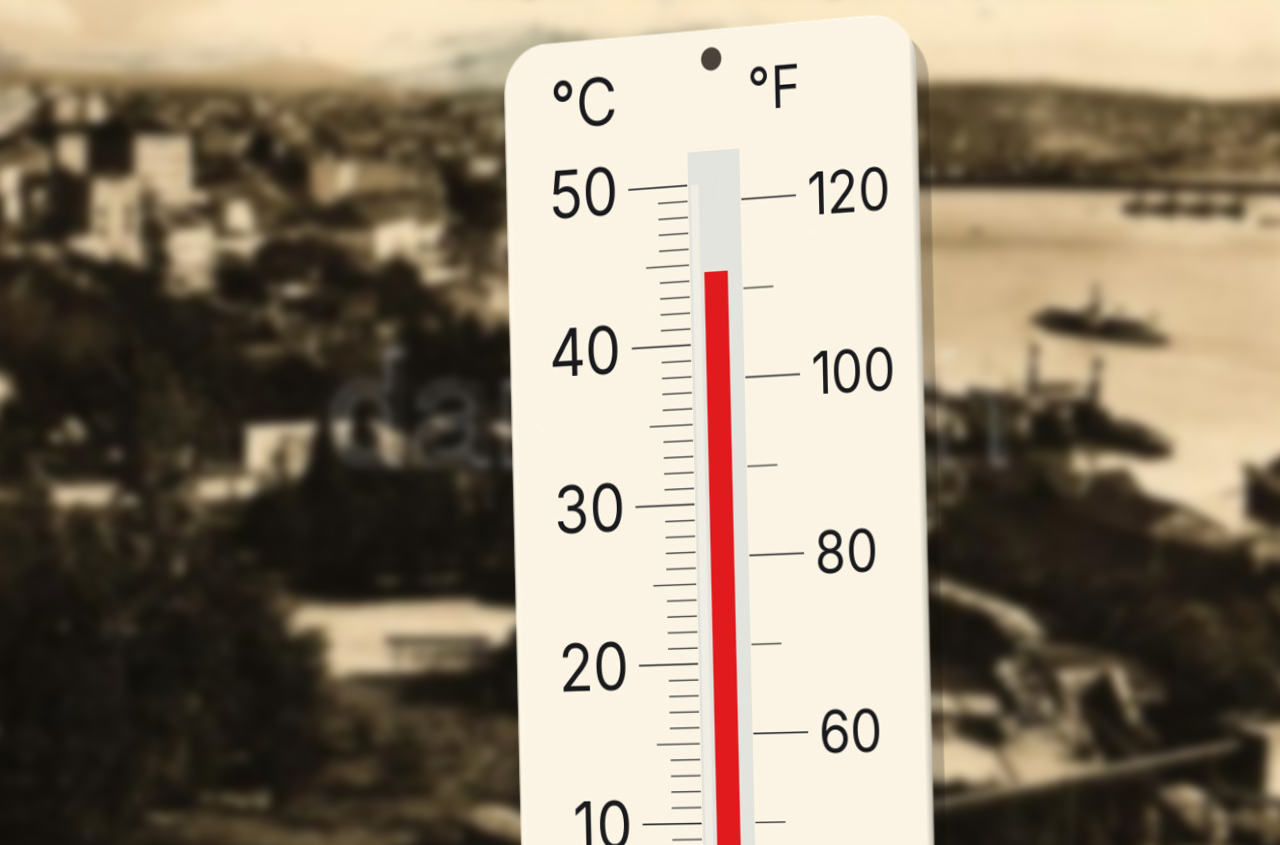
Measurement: **44.5** °C
